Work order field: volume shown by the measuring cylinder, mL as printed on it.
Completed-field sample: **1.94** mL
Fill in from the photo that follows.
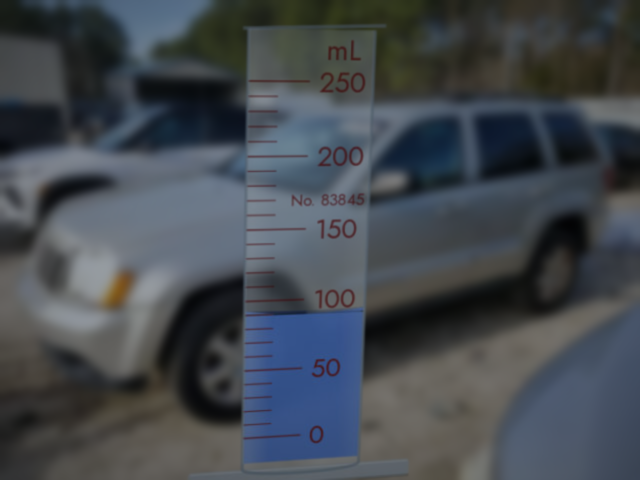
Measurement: **90** mL
